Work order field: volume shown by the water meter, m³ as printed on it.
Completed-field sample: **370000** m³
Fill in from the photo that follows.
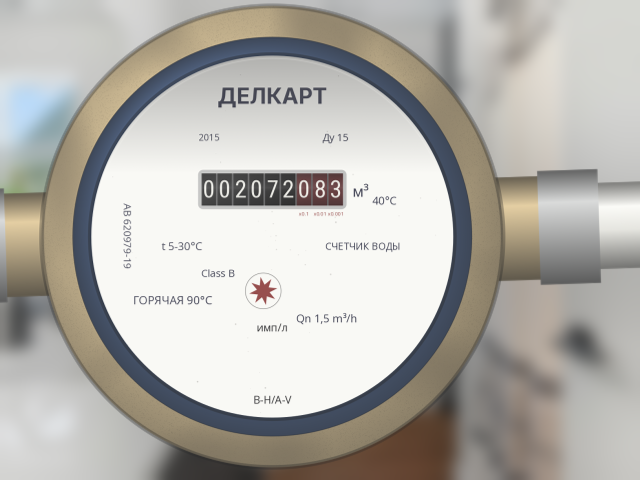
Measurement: **2072.083** m³
